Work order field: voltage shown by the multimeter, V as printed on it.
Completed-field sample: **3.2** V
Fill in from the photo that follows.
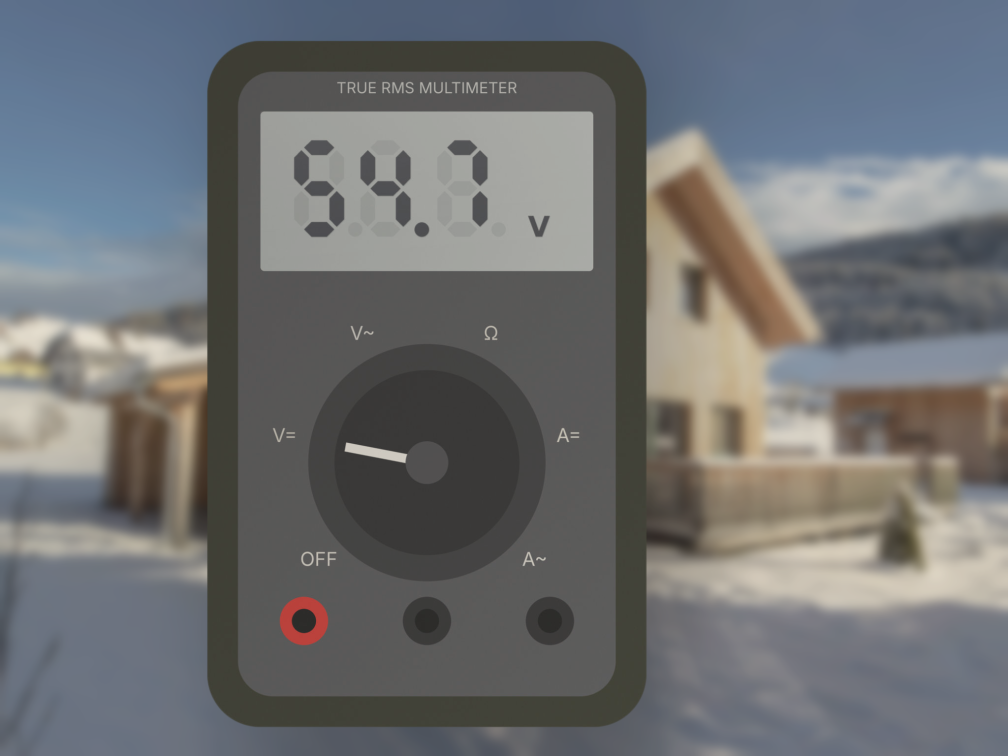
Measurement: **54.7** V
